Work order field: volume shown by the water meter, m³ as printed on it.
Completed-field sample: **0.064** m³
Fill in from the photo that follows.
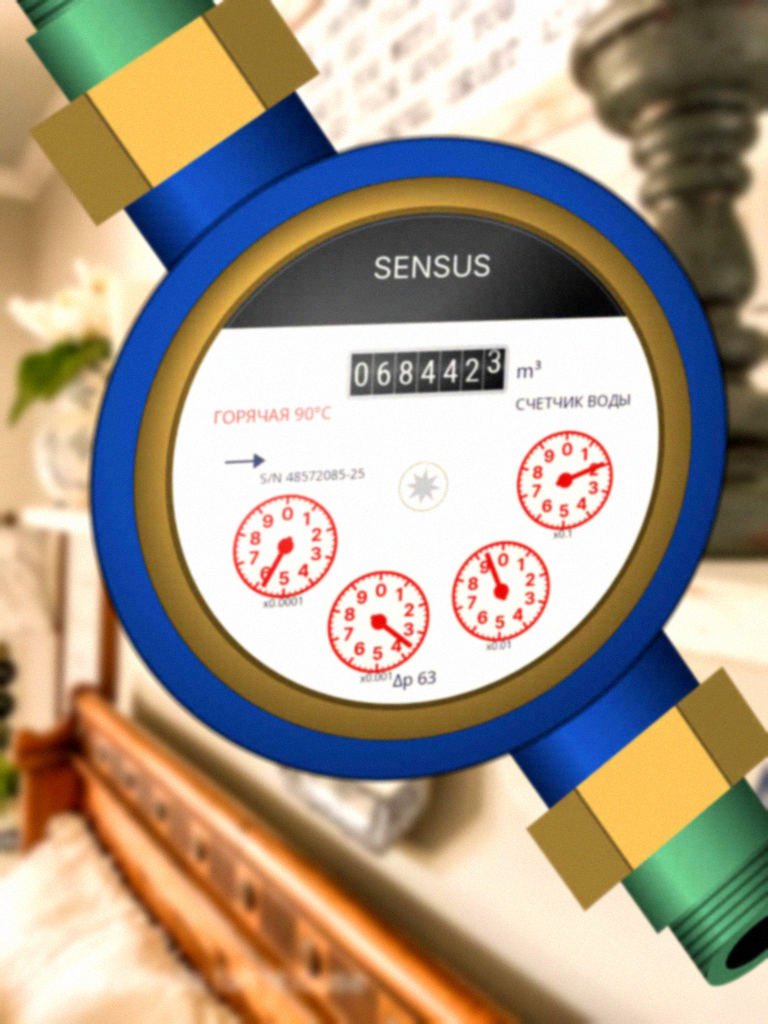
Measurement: **684423.1935** m³
